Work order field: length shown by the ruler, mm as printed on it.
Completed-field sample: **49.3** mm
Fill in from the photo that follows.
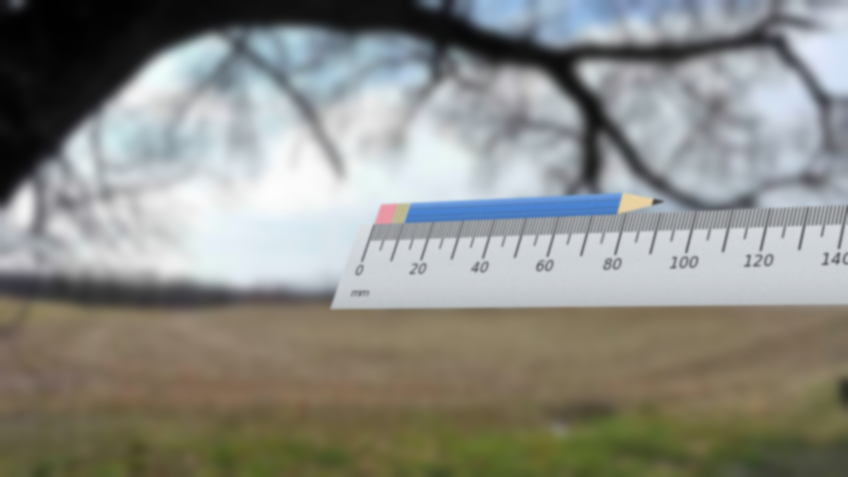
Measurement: **90** mm
